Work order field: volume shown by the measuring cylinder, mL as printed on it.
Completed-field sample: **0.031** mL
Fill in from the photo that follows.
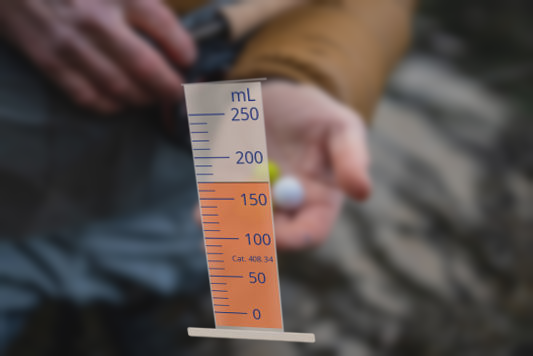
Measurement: **170** mL
